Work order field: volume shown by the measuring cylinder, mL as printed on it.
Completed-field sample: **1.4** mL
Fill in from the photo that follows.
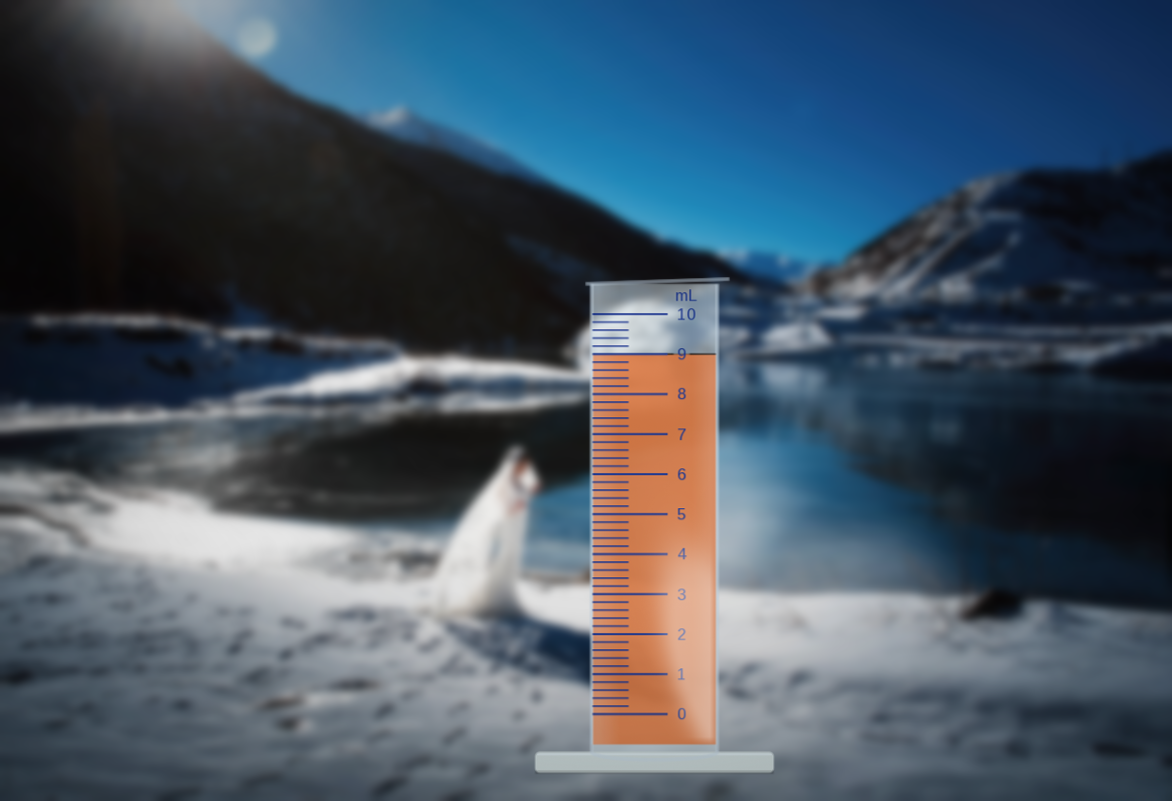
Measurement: **9** mL
